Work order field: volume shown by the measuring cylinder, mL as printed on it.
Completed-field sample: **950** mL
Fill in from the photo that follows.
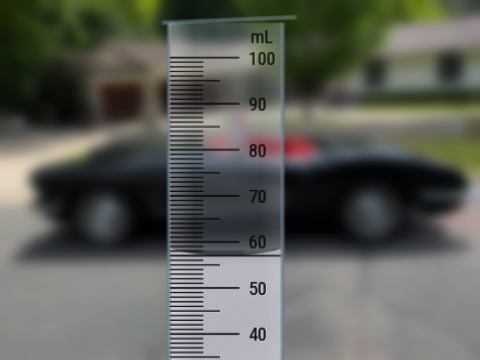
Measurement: **57** mL
